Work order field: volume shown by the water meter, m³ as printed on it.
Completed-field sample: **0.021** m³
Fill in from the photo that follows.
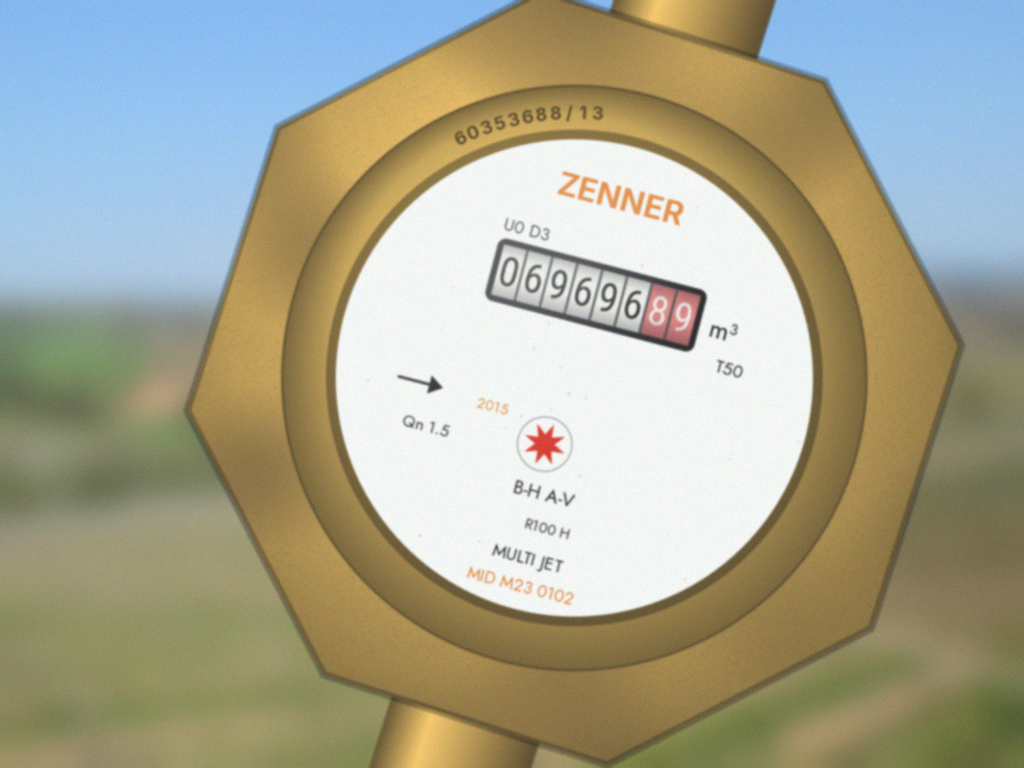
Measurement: **69696.89** m³
